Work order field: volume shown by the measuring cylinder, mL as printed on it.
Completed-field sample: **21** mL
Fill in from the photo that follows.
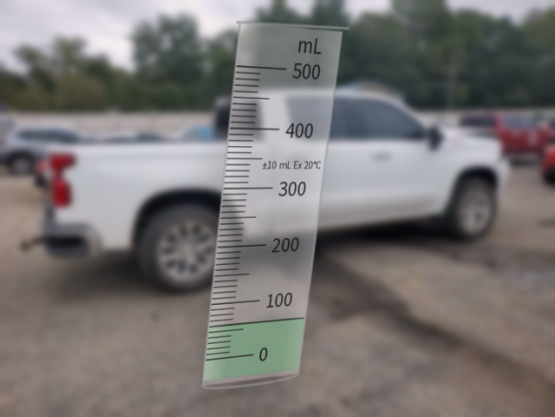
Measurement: **60** mL
